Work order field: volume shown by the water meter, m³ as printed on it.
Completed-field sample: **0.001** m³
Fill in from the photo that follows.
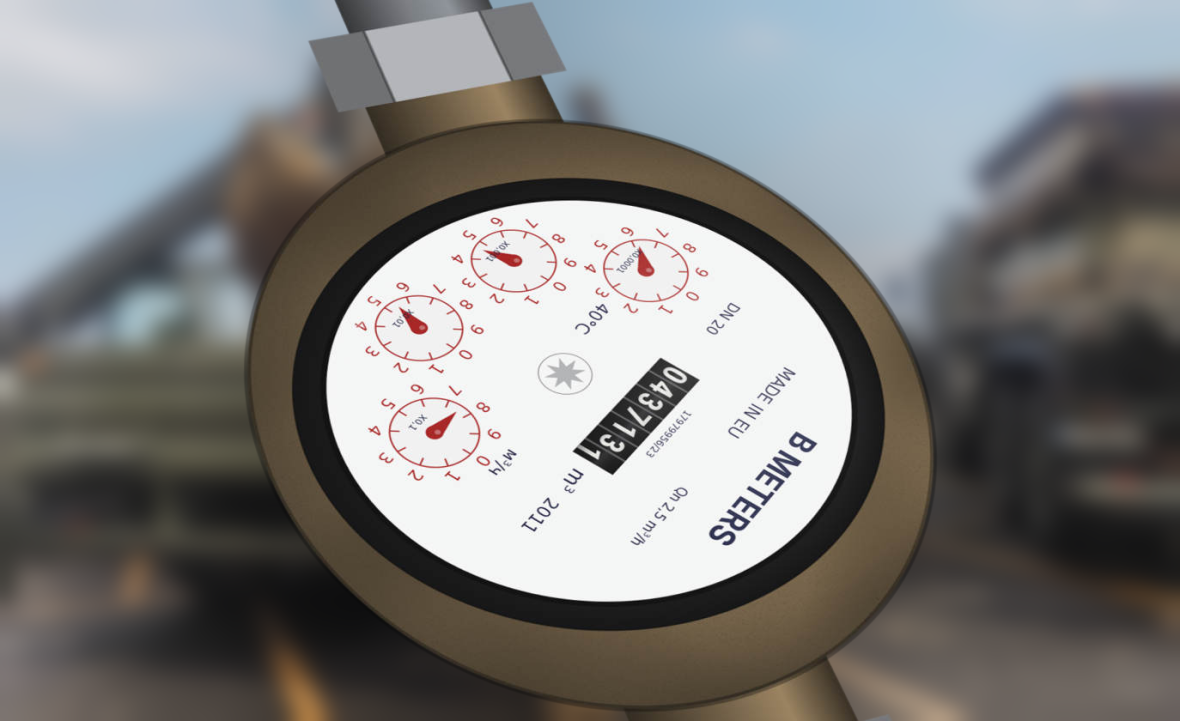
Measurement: **437130.7546** m³
